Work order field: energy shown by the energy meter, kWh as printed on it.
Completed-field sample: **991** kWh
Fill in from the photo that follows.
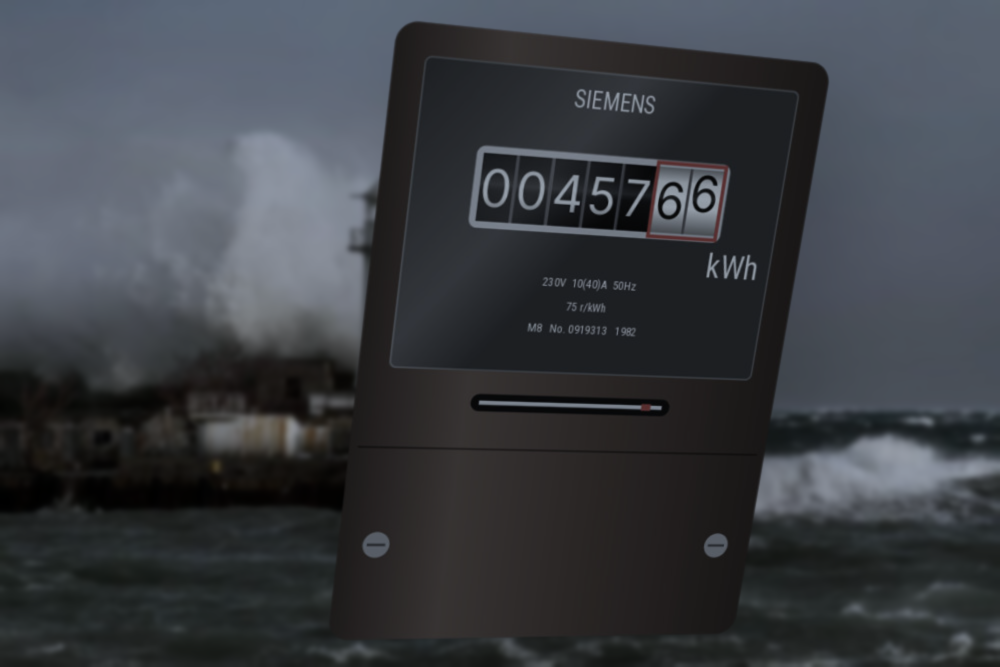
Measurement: **457.66** kWh
